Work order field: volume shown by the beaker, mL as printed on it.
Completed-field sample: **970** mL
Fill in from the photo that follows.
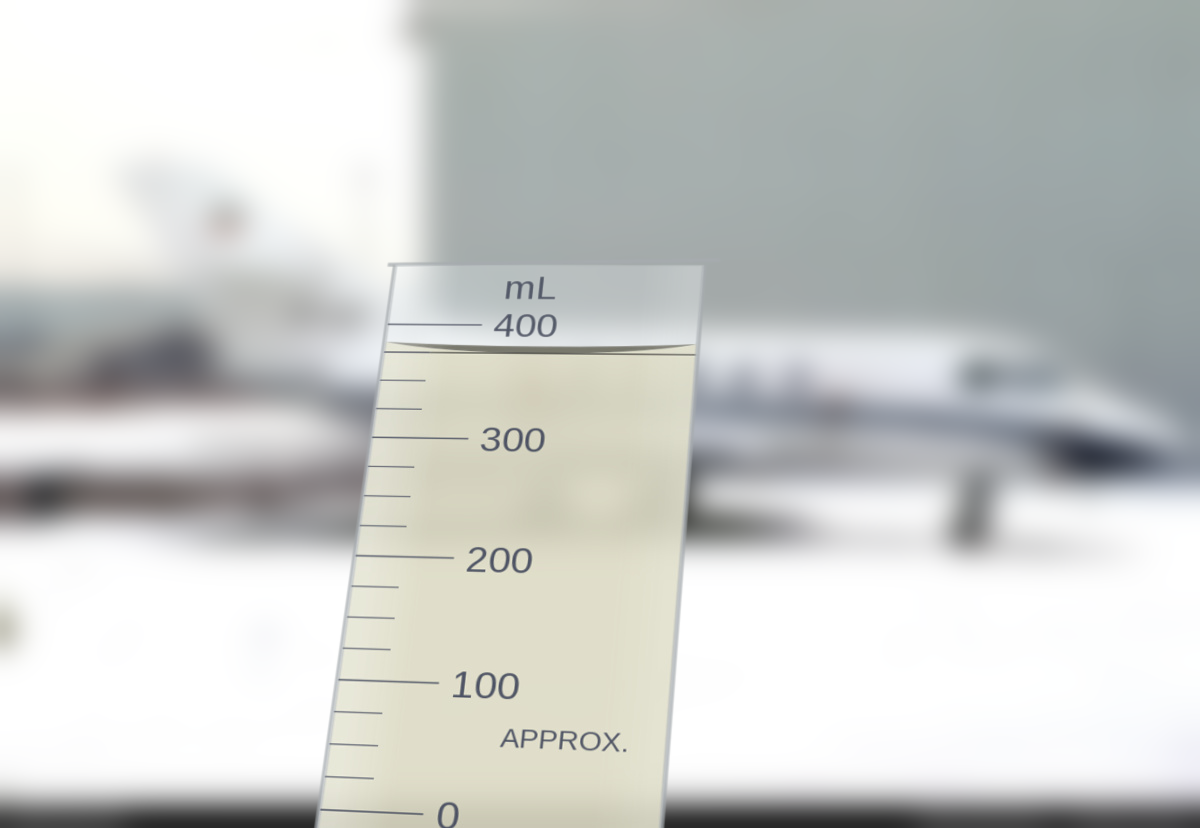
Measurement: **375** mL
